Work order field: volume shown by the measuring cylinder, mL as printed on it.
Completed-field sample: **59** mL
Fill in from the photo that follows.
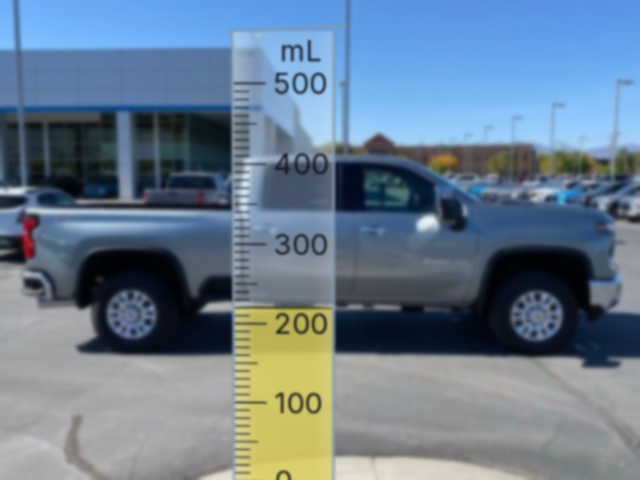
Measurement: **220** mL
